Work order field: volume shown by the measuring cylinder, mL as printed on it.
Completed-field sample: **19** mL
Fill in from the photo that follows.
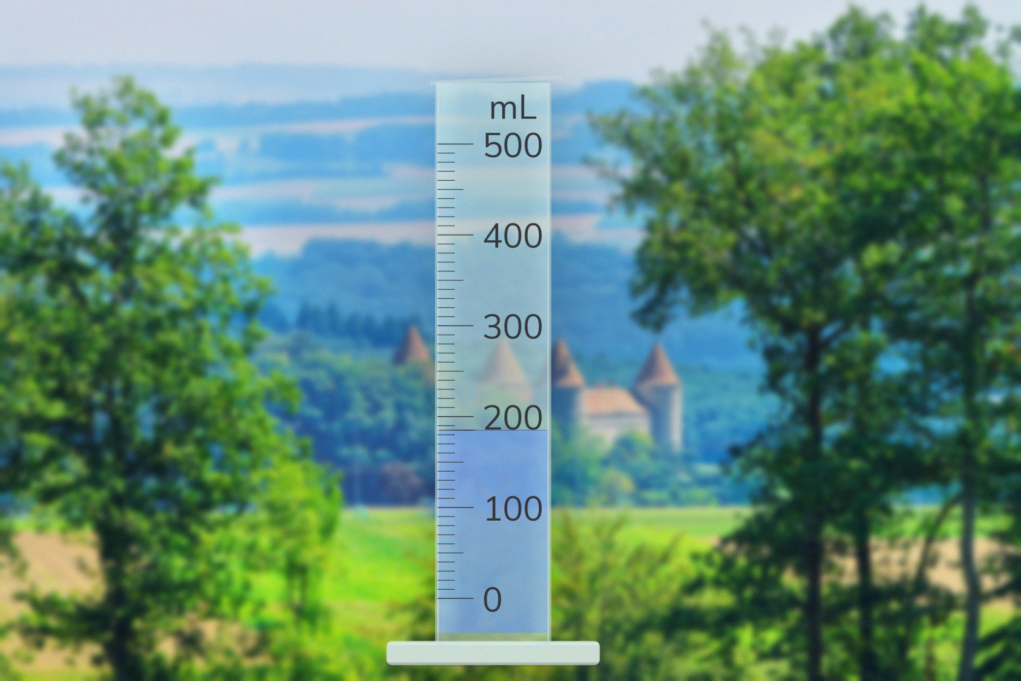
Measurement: **185** mL
